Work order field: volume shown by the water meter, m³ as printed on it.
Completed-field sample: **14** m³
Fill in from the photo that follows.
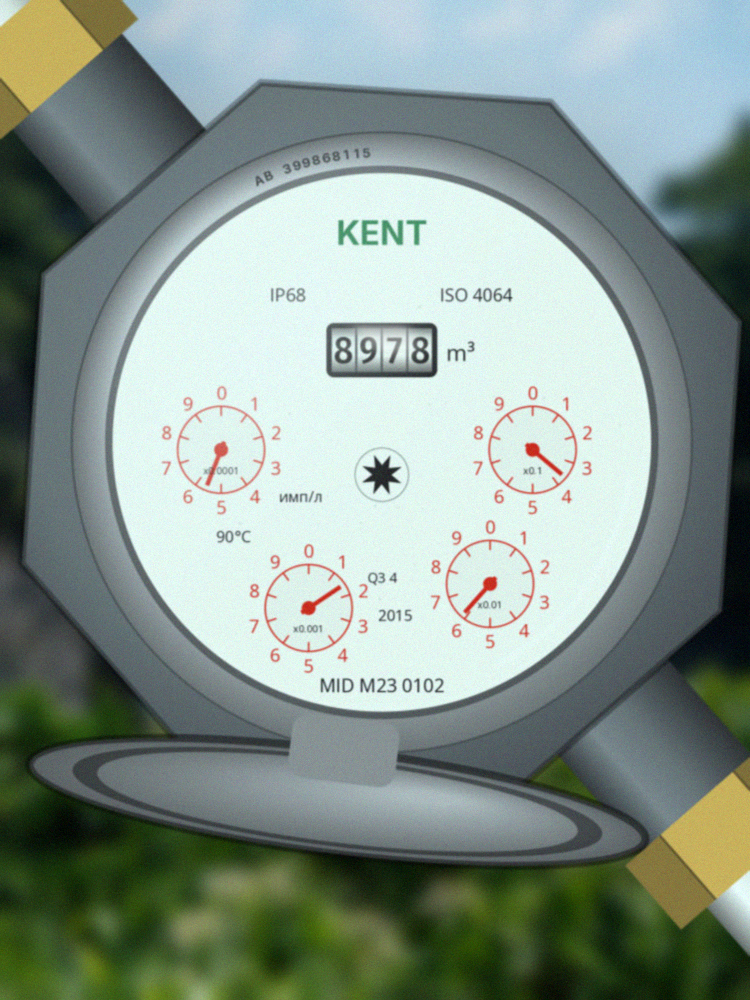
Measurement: **8978.3615** m³
